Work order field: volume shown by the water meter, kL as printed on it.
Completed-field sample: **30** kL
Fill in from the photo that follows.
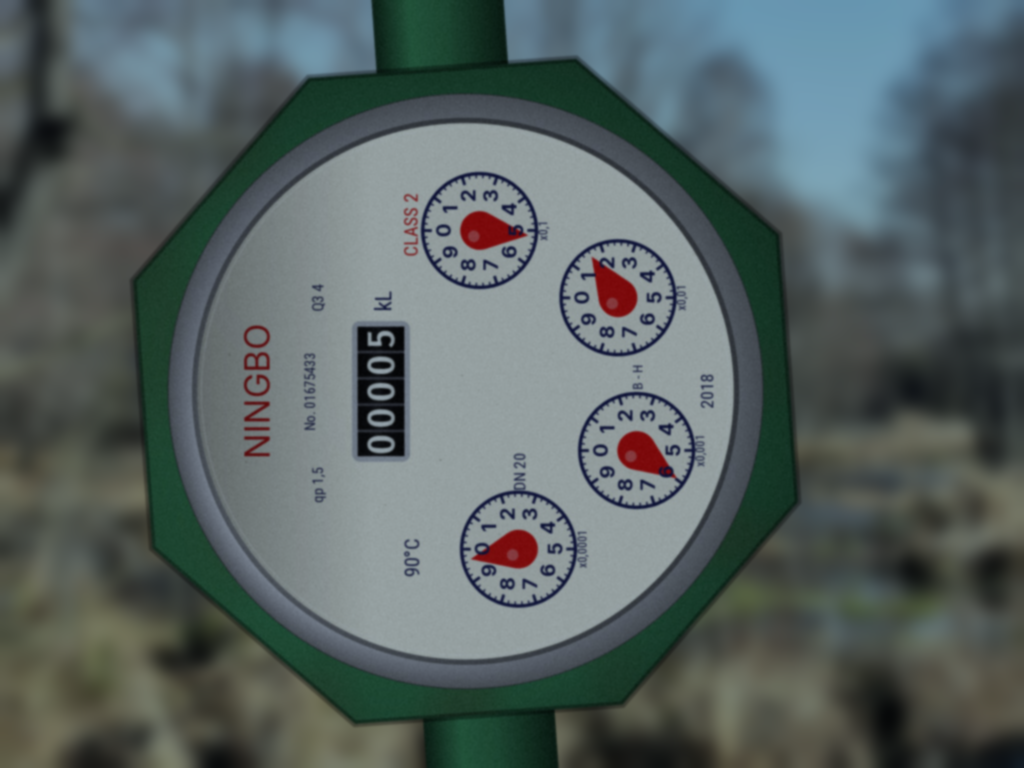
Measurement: **5.5159** kL
